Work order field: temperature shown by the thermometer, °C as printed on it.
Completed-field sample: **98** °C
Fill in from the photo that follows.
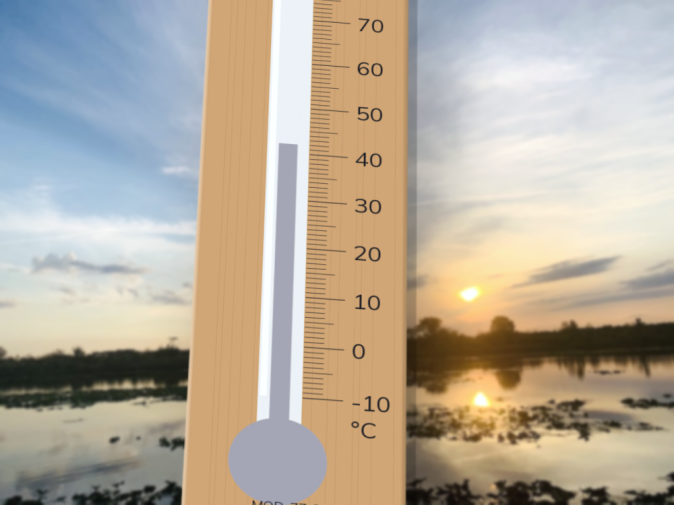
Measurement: **42** °C
